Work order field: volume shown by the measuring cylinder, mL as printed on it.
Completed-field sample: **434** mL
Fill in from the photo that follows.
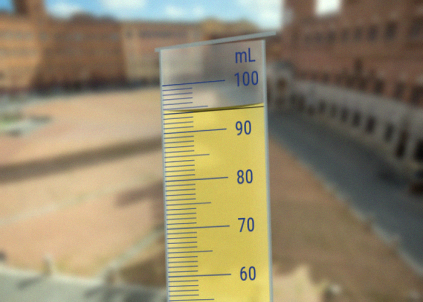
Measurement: **94** mL
